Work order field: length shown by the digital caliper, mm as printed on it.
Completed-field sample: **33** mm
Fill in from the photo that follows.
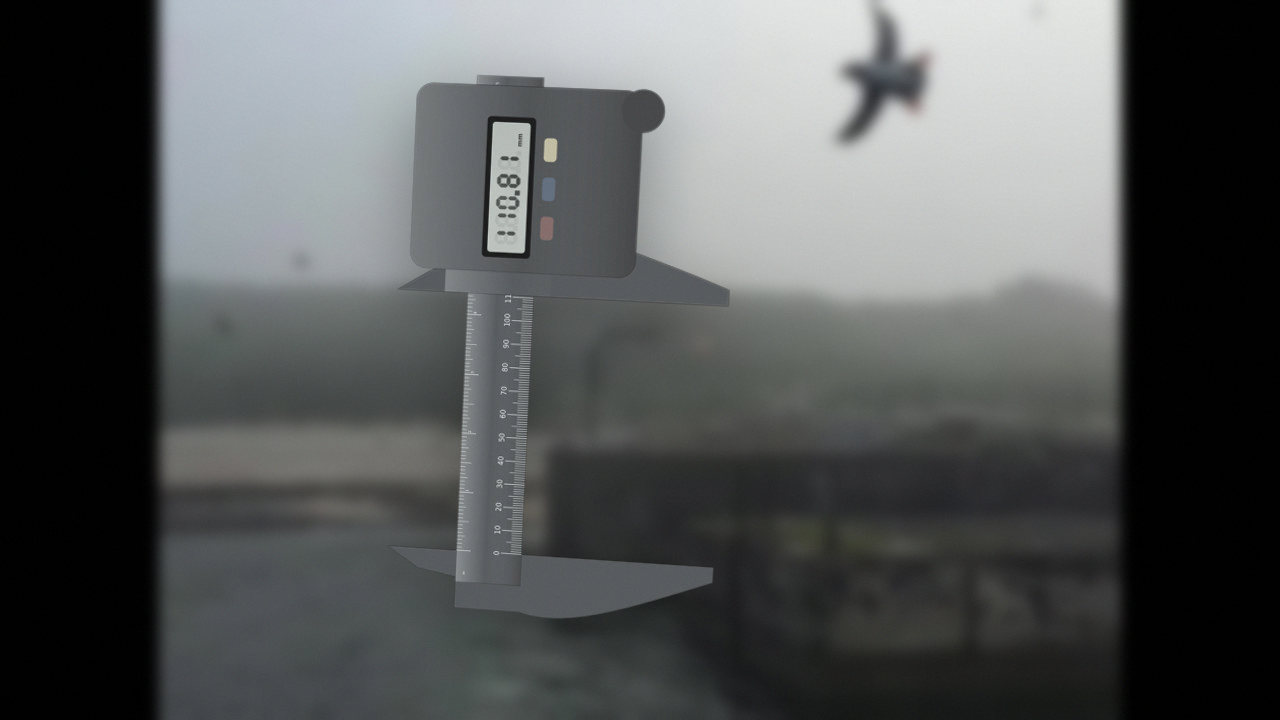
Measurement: **110.81** mm
